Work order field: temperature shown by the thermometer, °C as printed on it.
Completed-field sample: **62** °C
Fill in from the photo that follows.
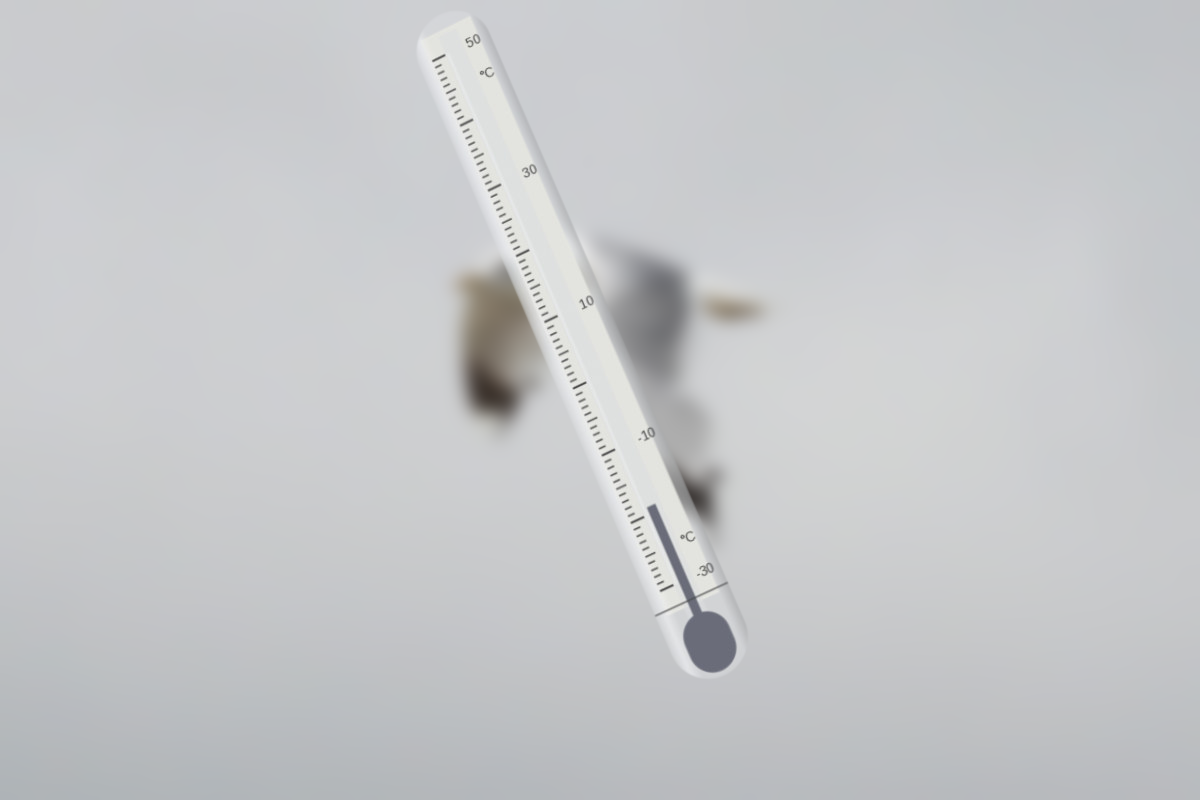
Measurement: **-19** °C
